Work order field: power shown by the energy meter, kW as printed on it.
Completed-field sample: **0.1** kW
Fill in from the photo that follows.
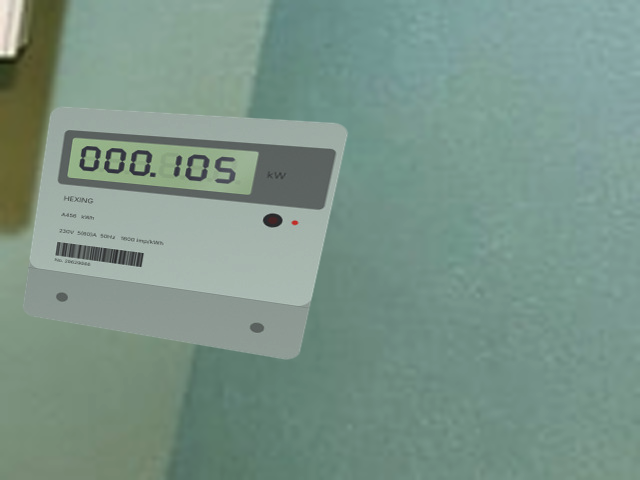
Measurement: **0.105** kW
